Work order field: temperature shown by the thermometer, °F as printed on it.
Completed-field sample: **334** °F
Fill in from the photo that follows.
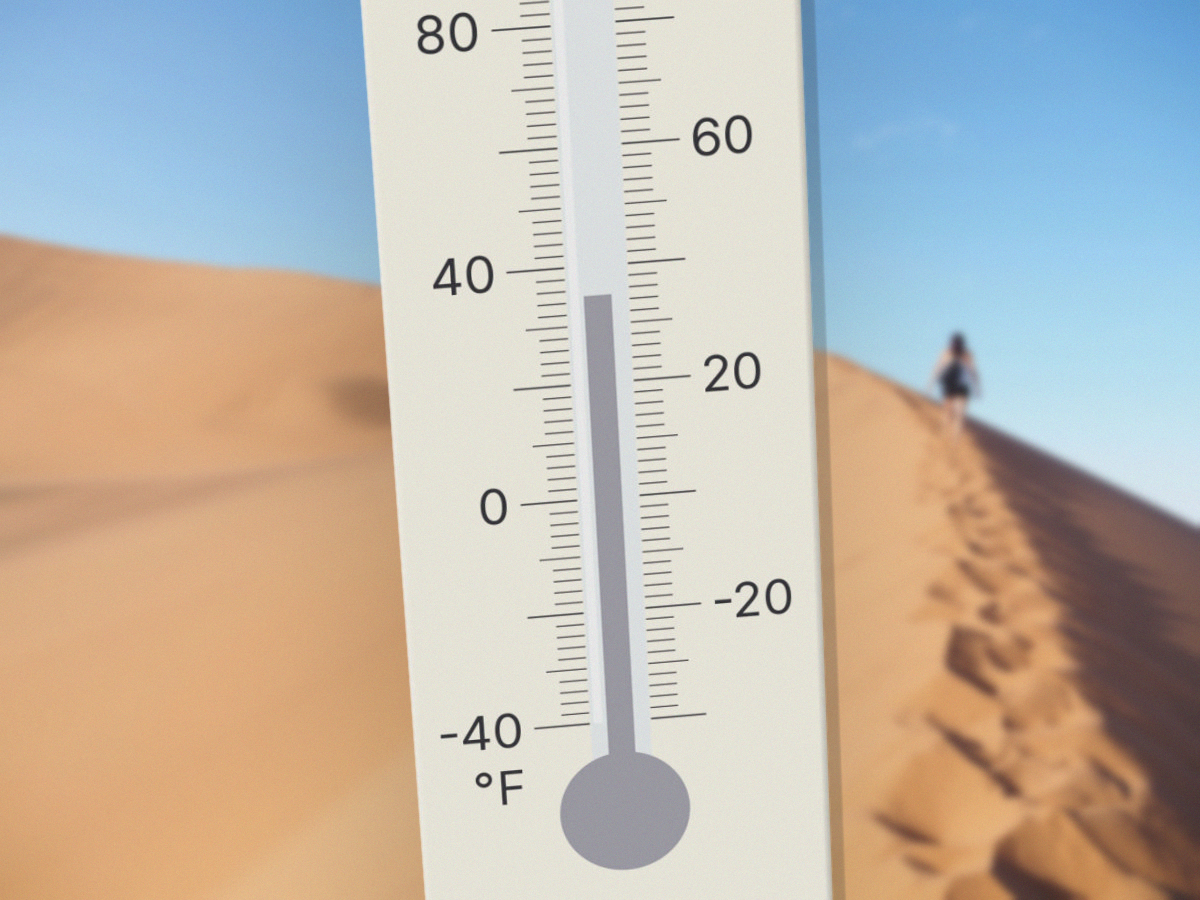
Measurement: **35** °F
